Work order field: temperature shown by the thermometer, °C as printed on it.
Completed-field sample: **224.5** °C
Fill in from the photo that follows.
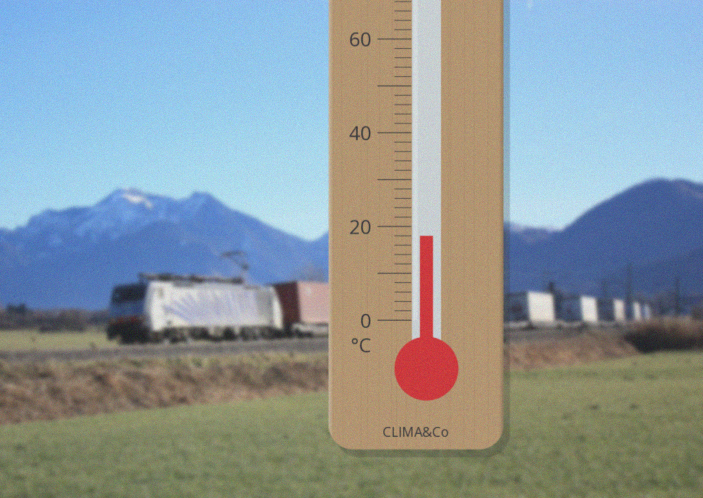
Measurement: **18** °C
